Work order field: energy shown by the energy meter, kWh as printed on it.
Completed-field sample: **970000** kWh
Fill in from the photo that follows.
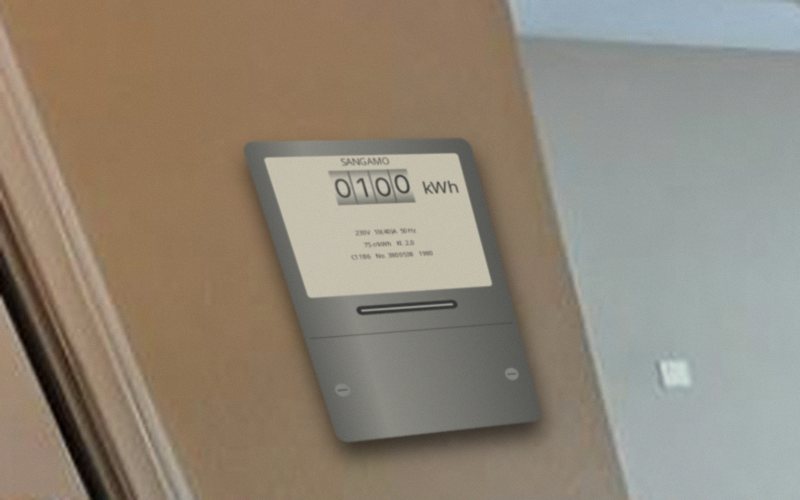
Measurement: **100** kWh
